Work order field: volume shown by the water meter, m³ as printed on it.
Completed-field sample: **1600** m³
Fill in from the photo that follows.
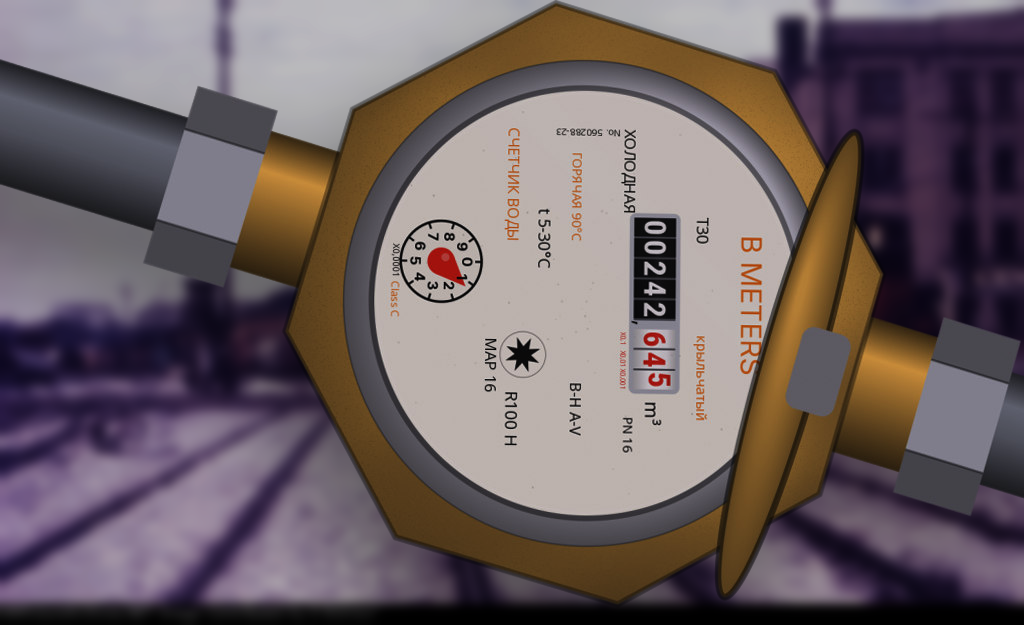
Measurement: **242.6451** m³
